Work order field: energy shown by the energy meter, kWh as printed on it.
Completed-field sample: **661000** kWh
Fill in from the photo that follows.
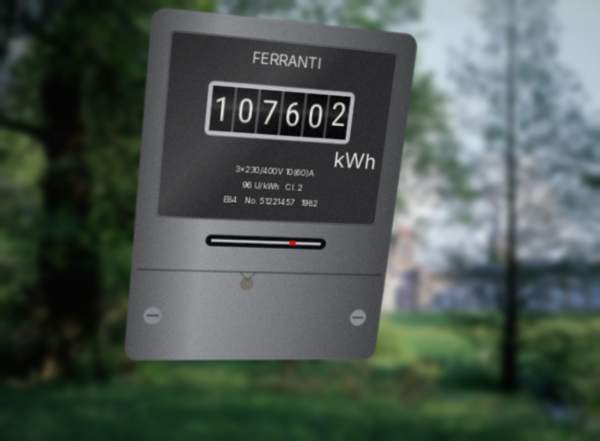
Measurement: **107602** kWh
